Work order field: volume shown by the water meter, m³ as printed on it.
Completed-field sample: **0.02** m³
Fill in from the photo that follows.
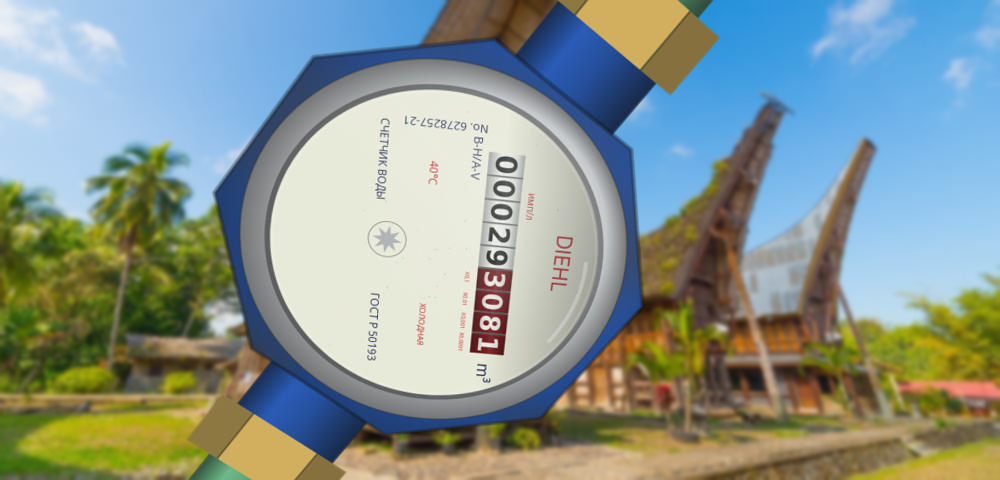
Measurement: **29.3081** m³
